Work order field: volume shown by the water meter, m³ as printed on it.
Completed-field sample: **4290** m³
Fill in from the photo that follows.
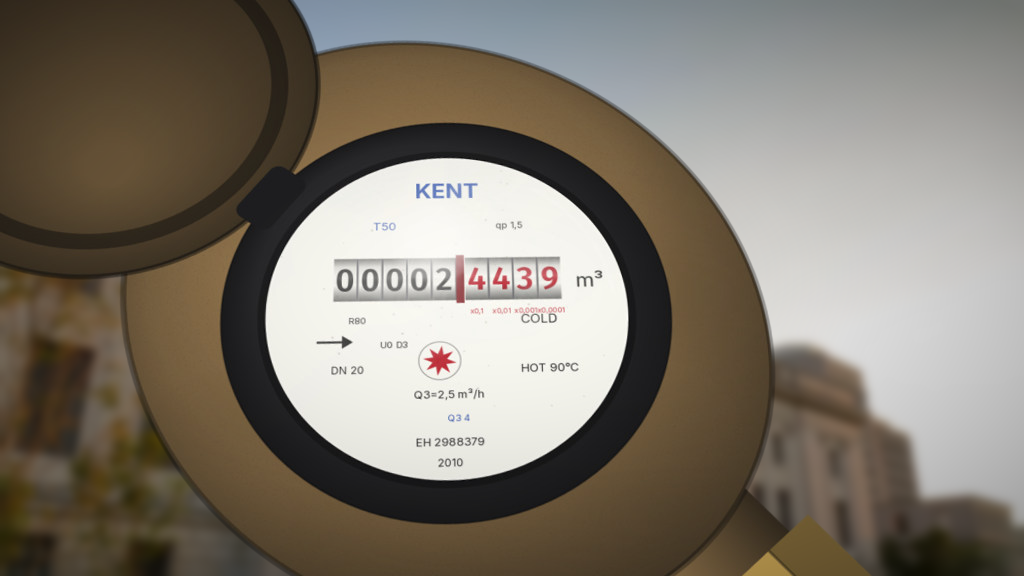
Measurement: **2.4439** m³
